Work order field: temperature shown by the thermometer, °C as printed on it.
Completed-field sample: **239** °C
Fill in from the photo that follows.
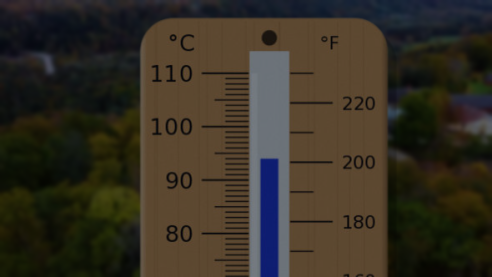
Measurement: **94** °C
